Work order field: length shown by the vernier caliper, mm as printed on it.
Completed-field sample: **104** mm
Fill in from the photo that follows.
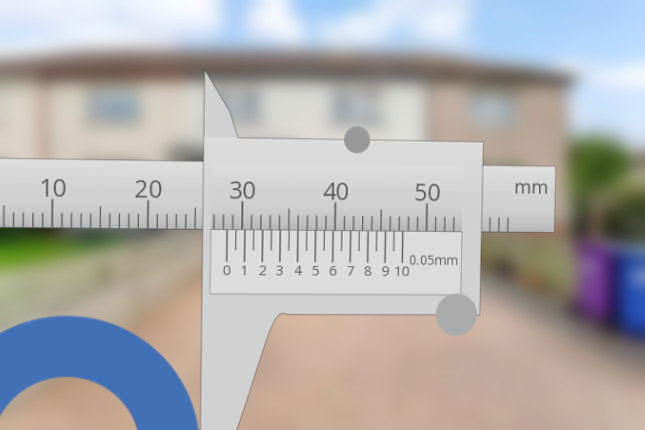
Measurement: **28.4** mm
